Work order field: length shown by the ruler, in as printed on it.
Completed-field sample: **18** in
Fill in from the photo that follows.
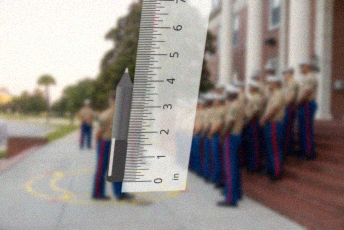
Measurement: **4.5** in
